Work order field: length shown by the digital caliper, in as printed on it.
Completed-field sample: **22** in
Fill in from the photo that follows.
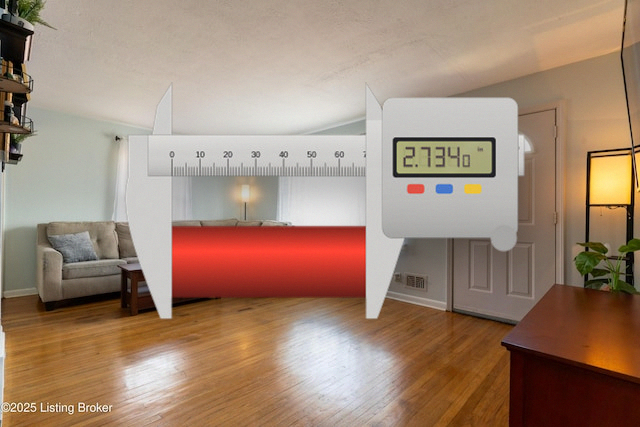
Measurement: **2.7340** in
